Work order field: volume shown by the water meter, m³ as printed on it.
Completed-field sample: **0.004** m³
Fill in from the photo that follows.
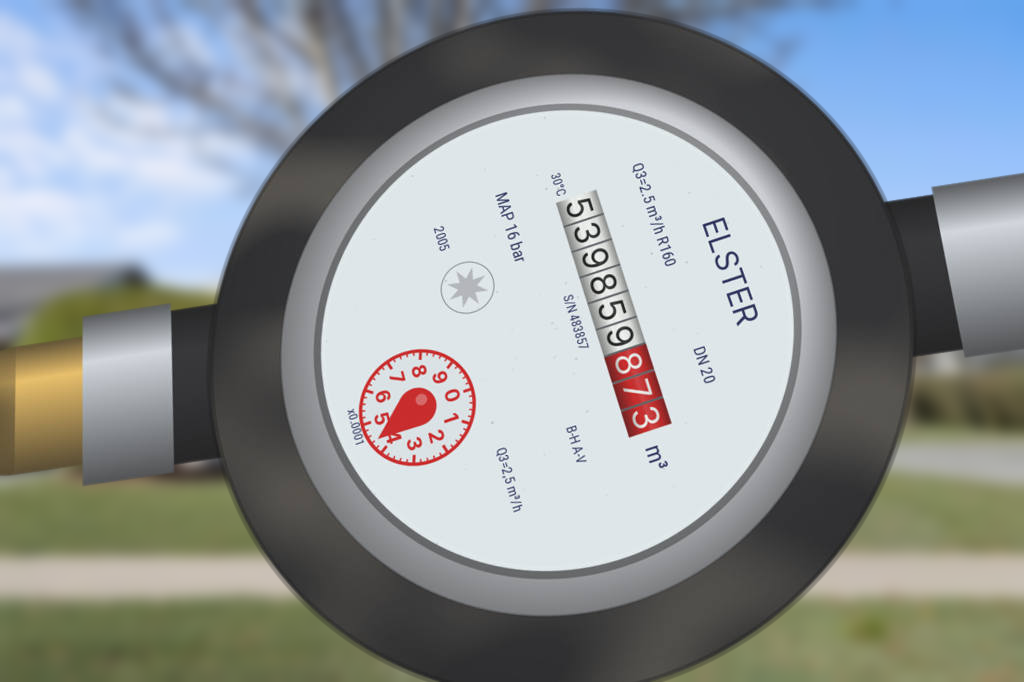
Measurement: **539859.8734** m³
